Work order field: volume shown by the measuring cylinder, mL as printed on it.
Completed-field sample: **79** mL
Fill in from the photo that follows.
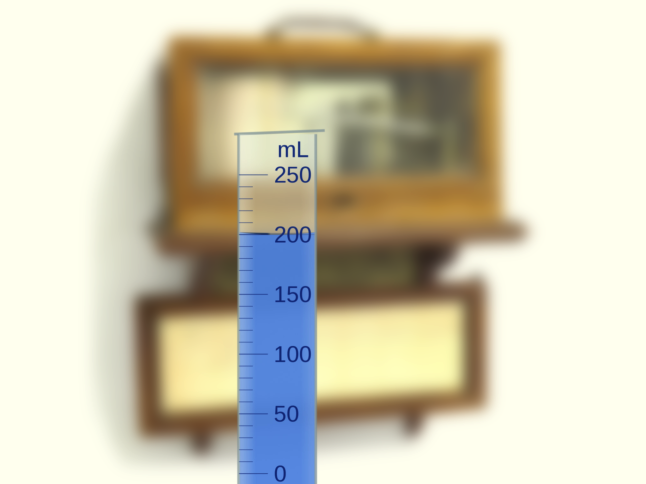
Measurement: **200** mL
